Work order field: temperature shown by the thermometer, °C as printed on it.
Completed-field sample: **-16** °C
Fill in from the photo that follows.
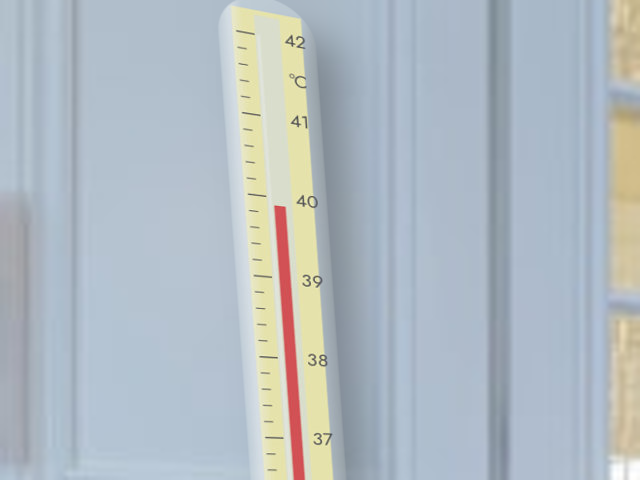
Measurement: **39.9** °C
